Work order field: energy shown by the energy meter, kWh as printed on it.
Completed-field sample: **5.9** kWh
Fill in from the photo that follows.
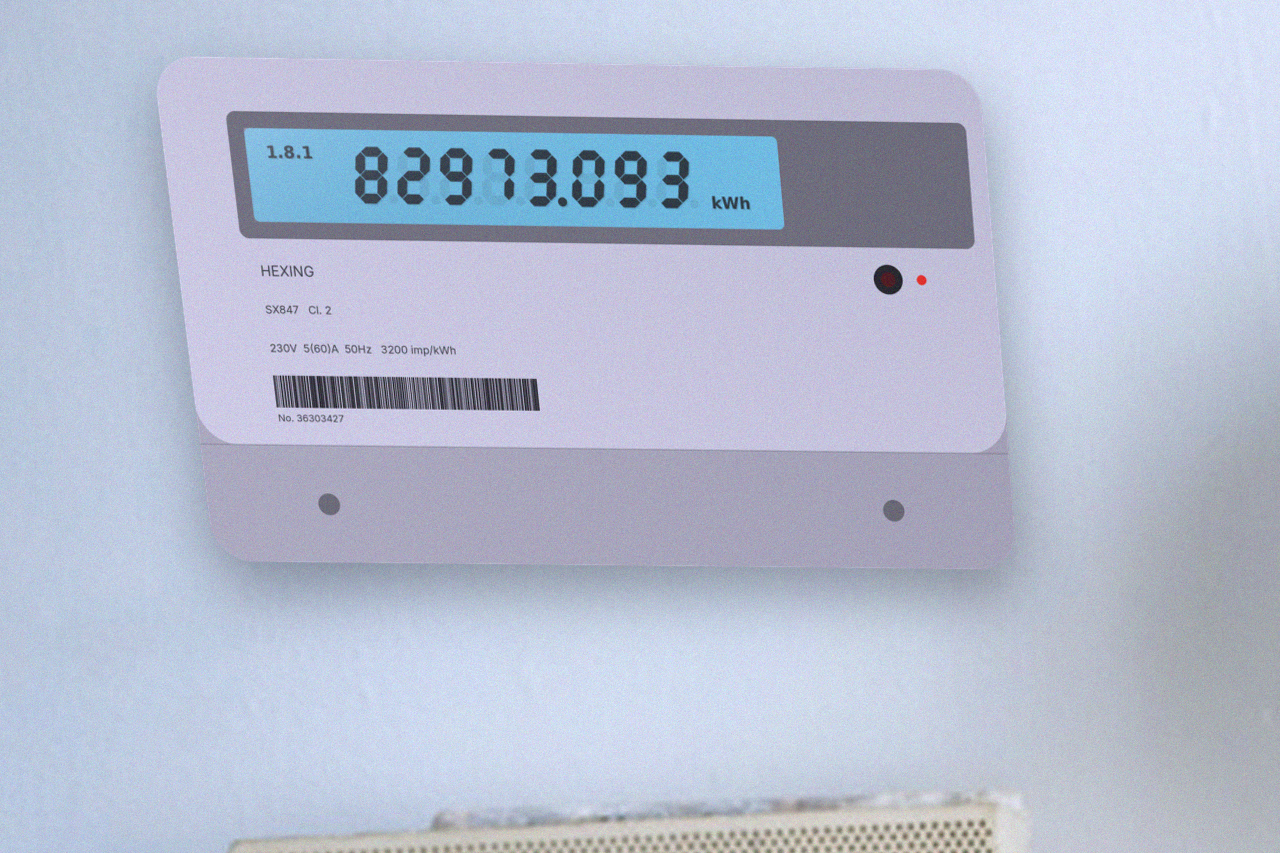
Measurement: **82973.093** kWh
